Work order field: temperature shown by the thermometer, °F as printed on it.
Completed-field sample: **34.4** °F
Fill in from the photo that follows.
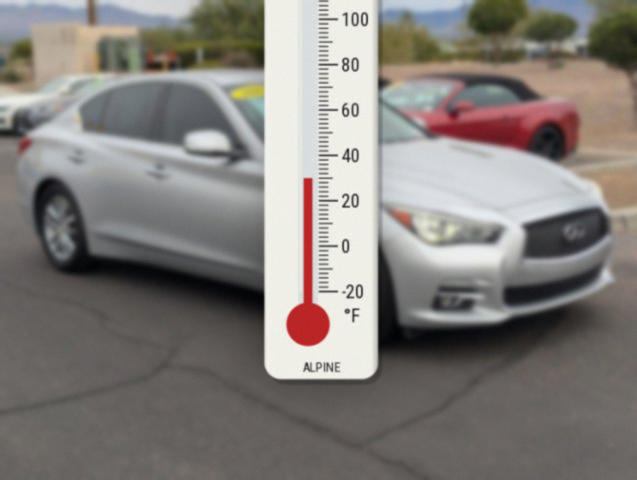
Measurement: **30** °F
